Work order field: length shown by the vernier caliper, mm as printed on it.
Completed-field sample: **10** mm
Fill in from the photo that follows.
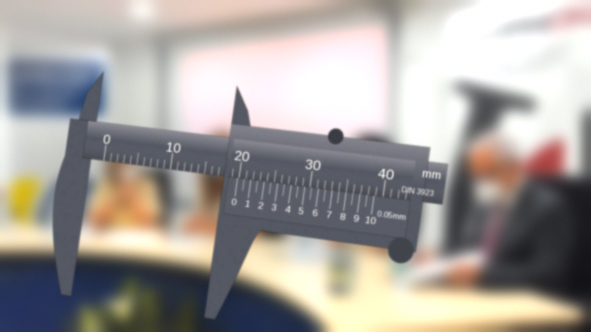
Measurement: **19.8** mm
